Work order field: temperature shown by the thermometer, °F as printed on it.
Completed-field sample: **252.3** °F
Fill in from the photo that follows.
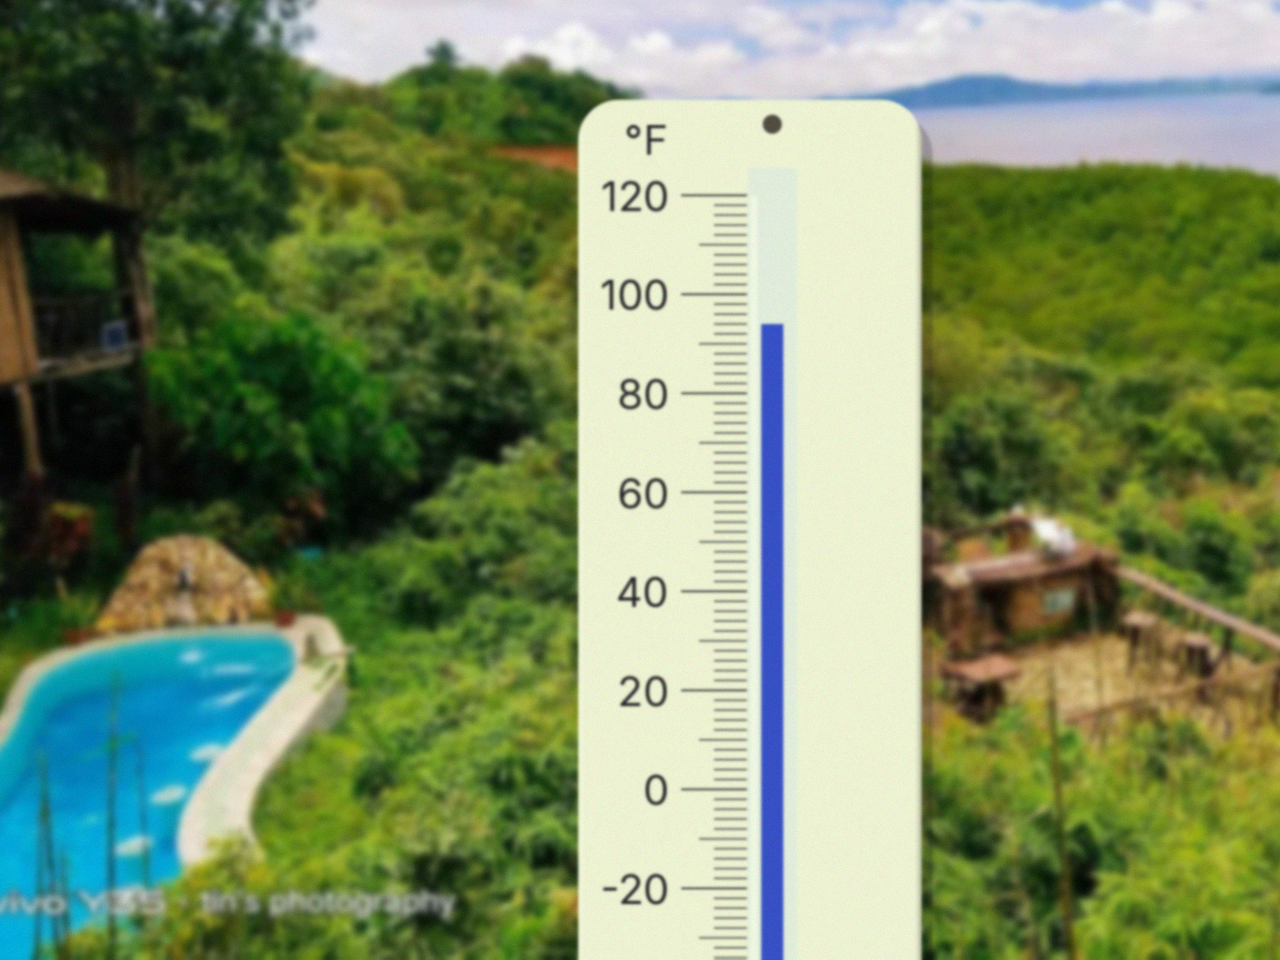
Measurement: **94** °F
